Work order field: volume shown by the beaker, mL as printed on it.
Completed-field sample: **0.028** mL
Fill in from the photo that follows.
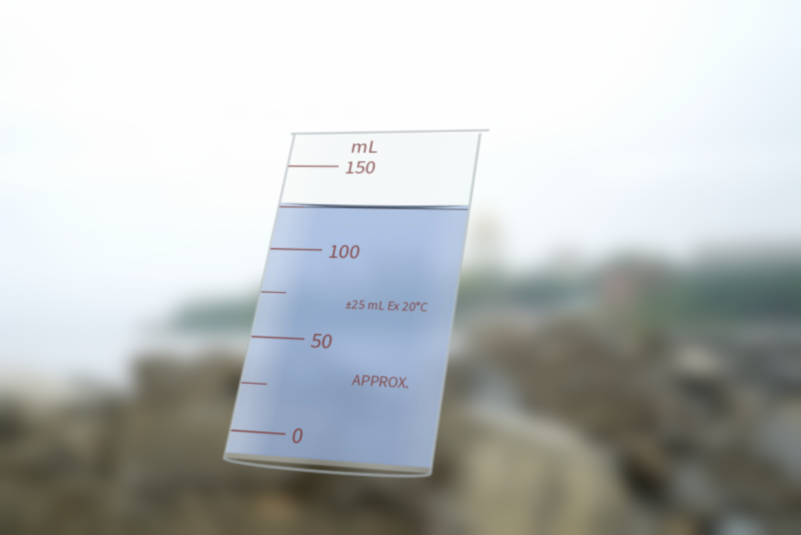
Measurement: **125** mL
